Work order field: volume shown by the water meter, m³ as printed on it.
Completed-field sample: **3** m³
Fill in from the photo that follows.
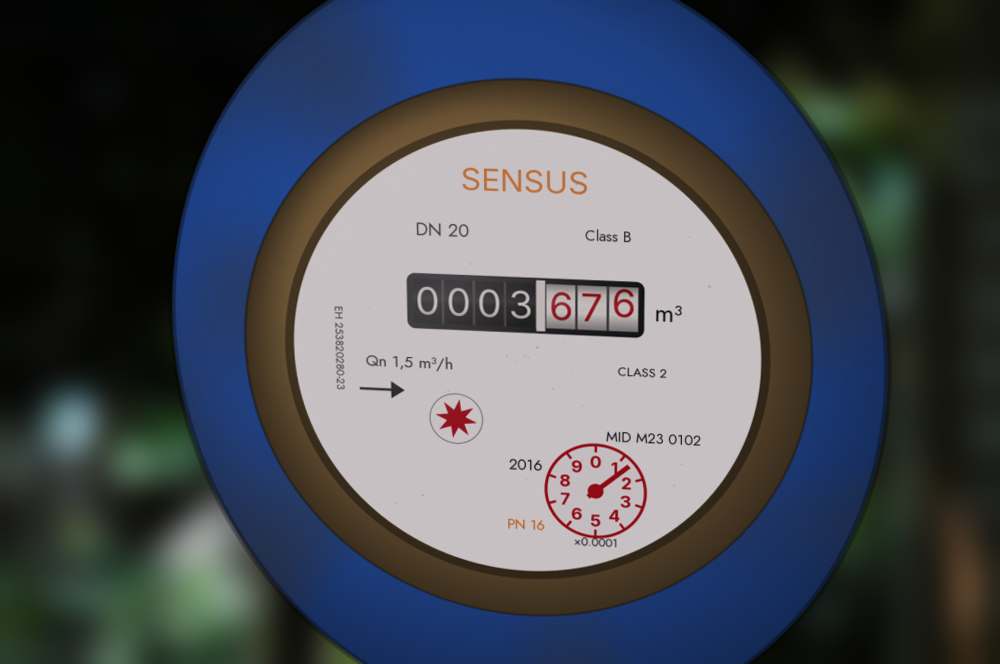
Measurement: **3.6761** m³
